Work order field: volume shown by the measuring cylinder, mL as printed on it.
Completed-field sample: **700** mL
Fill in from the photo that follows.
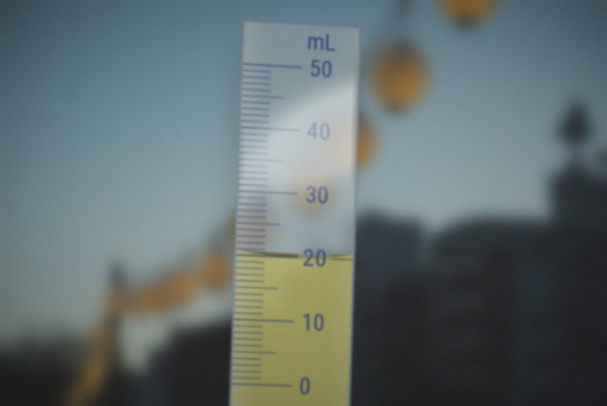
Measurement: **20** mL
